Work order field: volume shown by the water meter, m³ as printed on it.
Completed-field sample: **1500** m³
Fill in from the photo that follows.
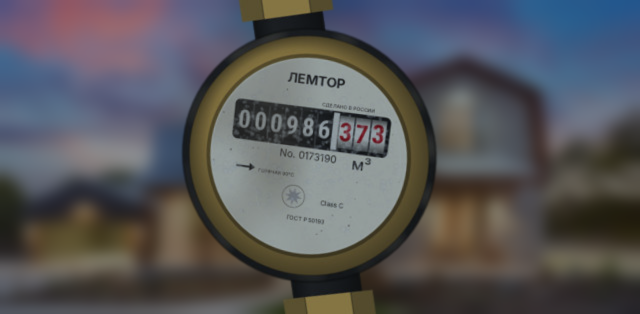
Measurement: **986.373** m³
